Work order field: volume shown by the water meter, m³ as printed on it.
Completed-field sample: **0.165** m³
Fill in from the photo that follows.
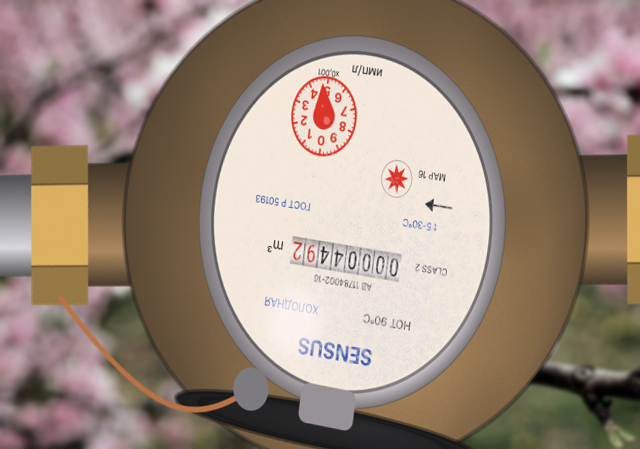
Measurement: **44.924** m³
